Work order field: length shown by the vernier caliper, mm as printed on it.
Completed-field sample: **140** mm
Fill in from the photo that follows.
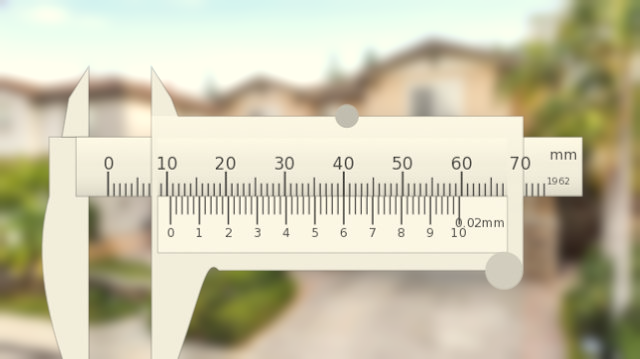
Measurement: **10.6** mm
